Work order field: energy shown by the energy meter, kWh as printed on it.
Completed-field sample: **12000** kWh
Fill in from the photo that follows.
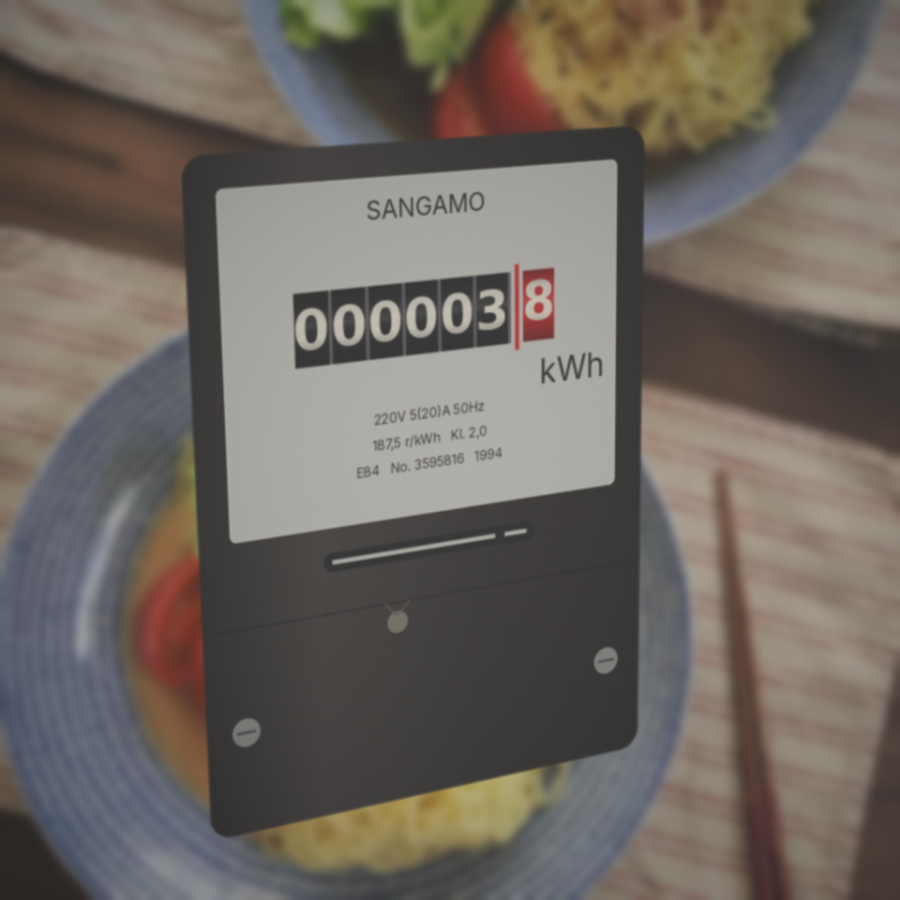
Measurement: **3.8** kWh
